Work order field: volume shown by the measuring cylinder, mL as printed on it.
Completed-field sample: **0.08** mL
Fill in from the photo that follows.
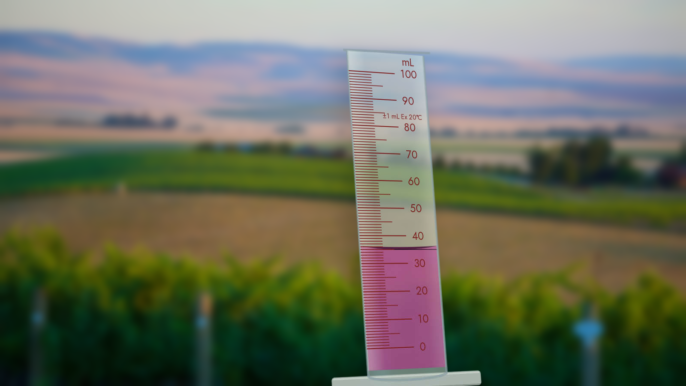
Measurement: **35** mL
